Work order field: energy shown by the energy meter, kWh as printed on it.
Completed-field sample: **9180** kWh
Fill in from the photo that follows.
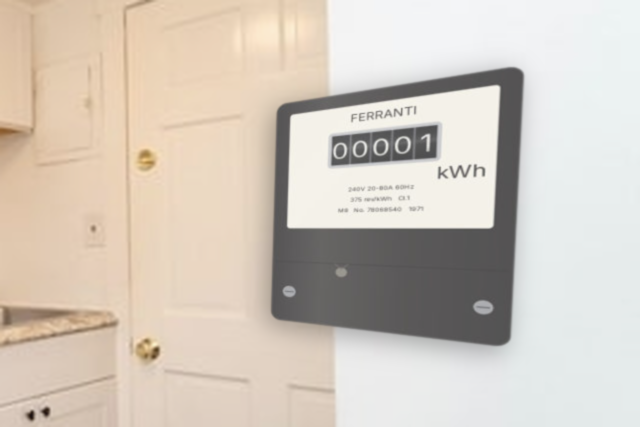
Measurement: **1** kWh
